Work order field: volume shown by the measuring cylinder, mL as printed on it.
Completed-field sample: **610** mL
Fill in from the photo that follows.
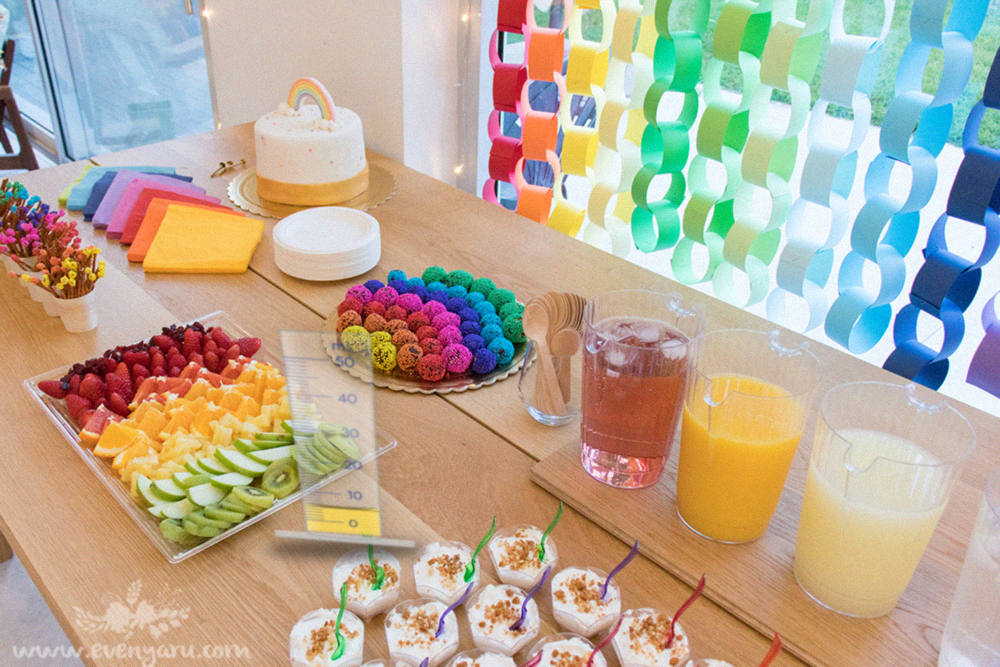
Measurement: **5** mL
